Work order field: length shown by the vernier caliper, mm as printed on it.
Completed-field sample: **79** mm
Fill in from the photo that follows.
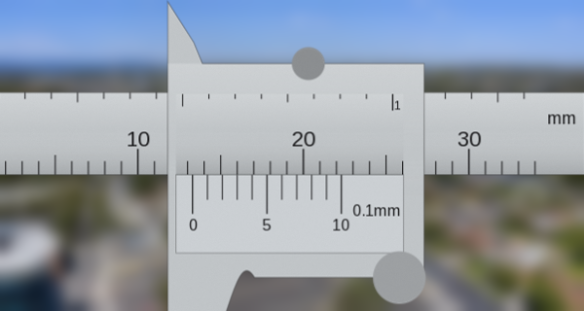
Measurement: **13.3** mm
